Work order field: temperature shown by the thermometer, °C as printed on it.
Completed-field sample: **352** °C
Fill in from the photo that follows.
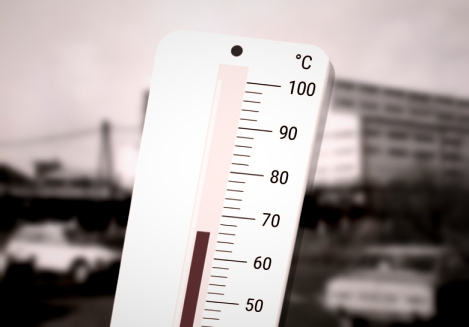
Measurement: **66** °C
